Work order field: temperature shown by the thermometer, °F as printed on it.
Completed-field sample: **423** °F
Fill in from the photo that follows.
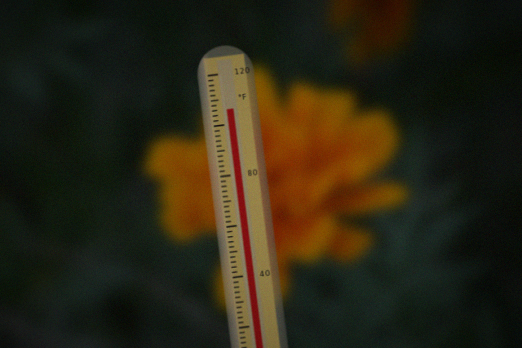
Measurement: **106** °F
